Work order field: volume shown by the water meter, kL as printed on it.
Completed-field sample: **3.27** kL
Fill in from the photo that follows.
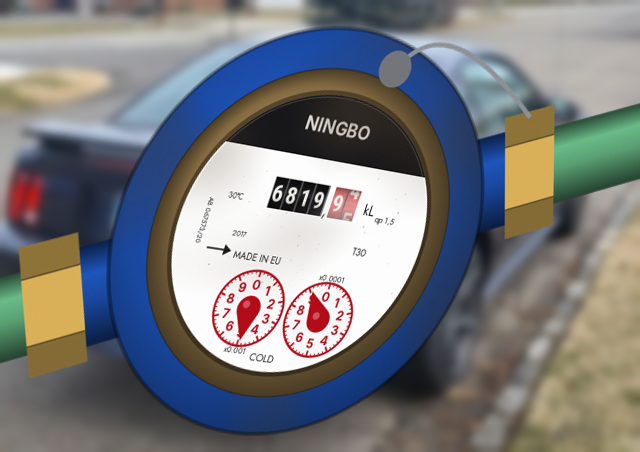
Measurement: **6819.9449** kL
